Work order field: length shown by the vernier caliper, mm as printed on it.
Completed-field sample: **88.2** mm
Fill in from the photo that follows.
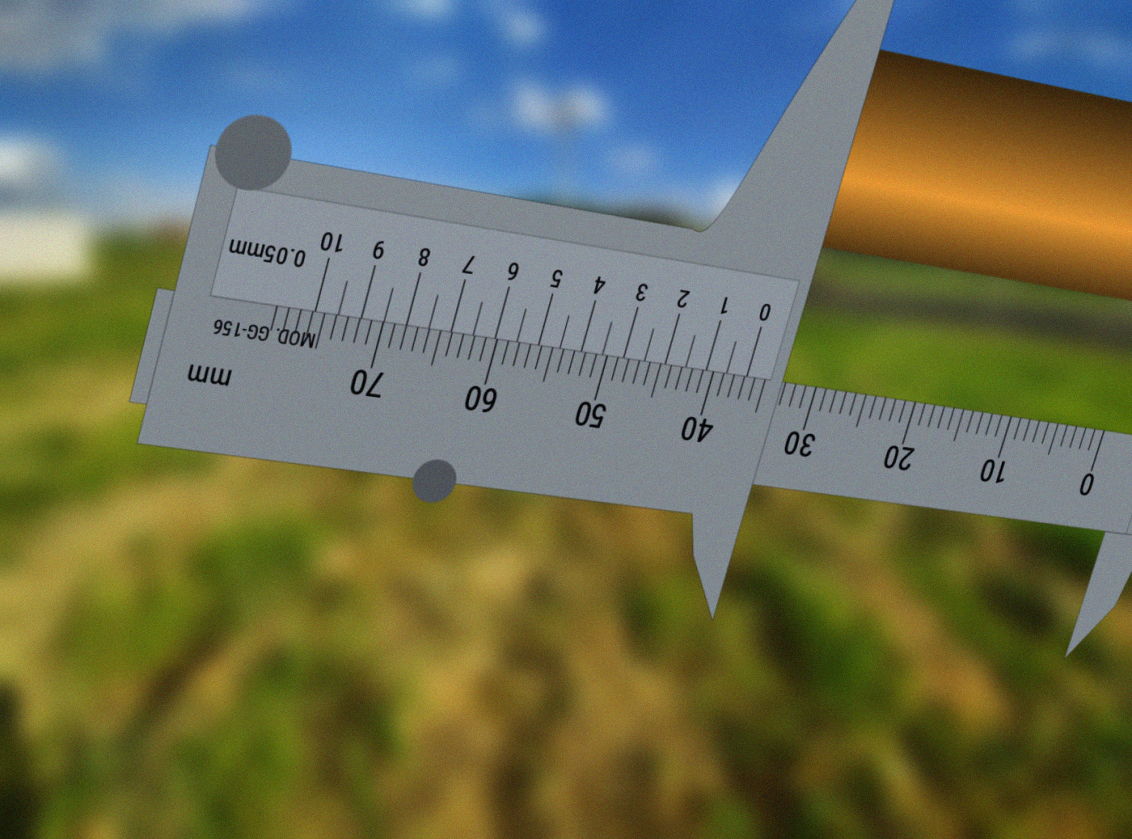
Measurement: **36.8** mm
